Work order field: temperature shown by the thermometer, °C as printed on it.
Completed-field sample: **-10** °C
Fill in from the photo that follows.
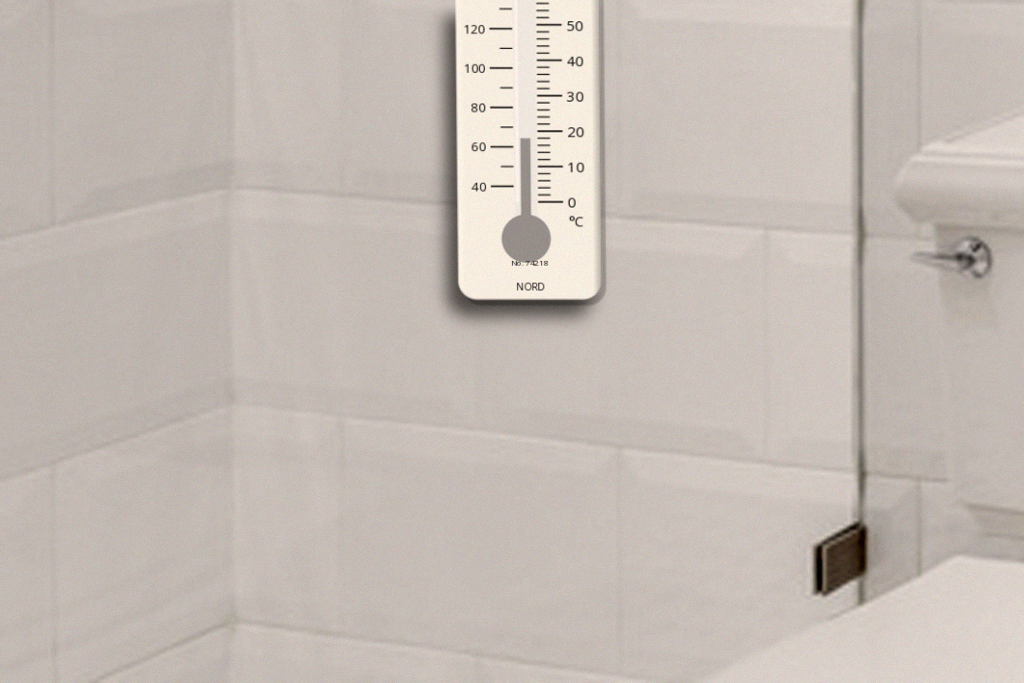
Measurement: **18** °C
